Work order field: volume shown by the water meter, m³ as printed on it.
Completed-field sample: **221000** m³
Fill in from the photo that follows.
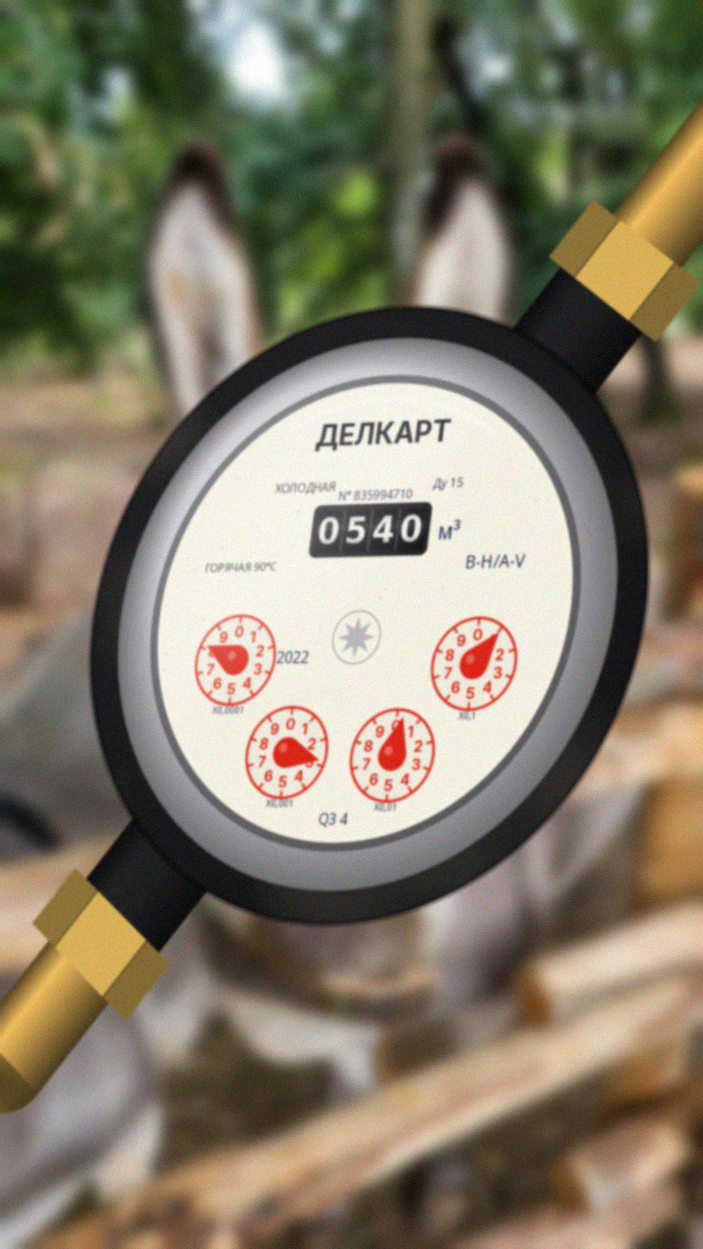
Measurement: **540.1028** m³
